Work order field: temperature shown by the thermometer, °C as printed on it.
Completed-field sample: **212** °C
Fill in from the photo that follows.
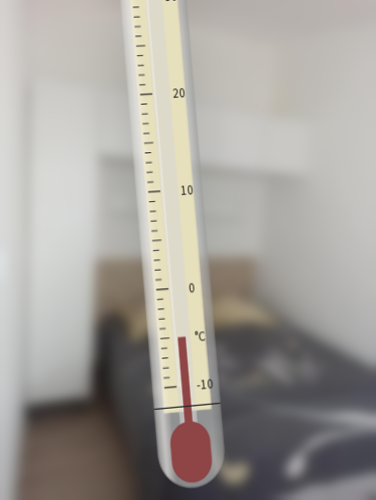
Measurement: **-5** °C
